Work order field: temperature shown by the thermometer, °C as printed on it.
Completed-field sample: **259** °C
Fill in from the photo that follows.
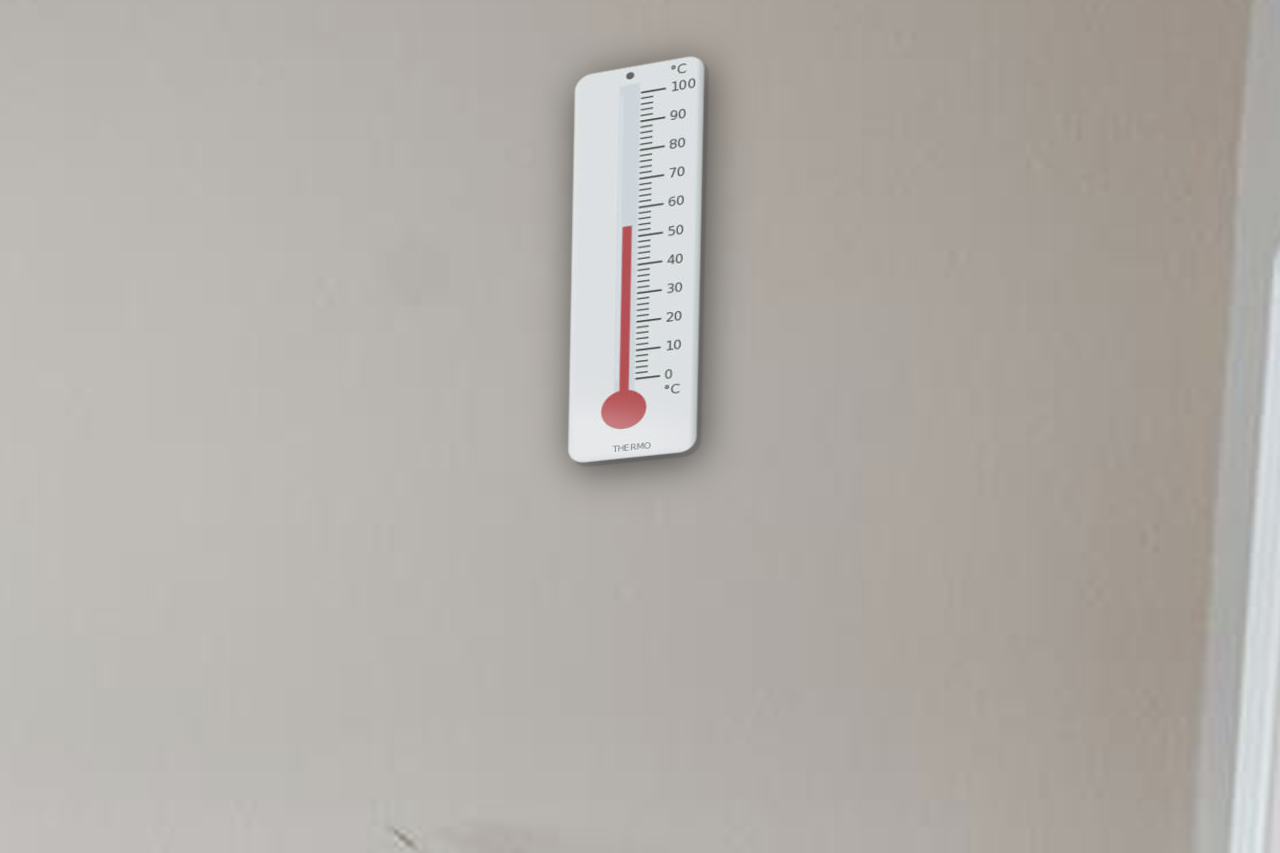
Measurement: **54** °C
